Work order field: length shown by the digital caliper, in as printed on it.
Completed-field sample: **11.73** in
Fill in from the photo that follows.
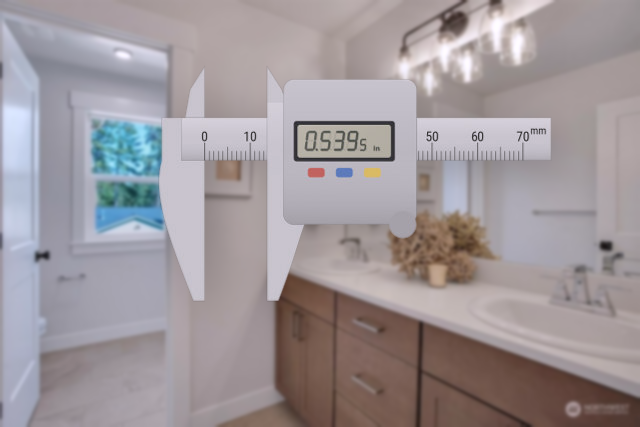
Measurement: **0.5395** in
